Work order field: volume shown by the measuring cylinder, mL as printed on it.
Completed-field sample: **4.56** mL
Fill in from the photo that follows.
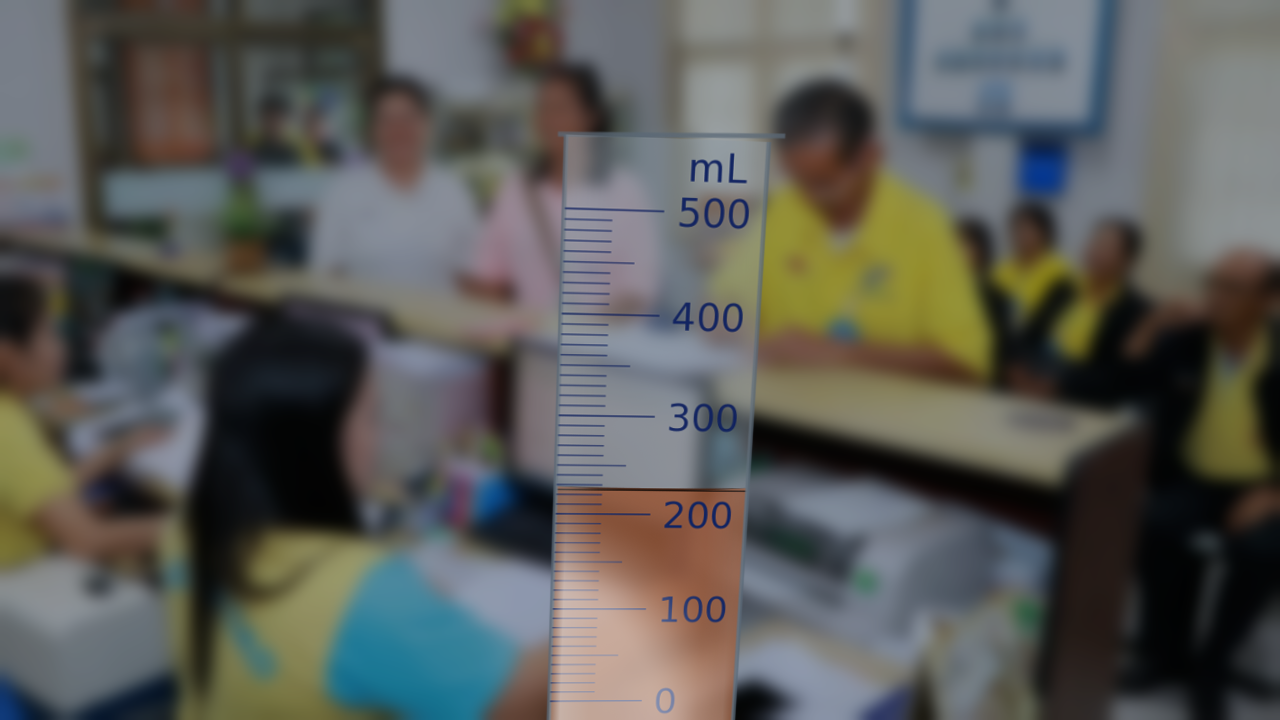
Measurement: **225** mL
